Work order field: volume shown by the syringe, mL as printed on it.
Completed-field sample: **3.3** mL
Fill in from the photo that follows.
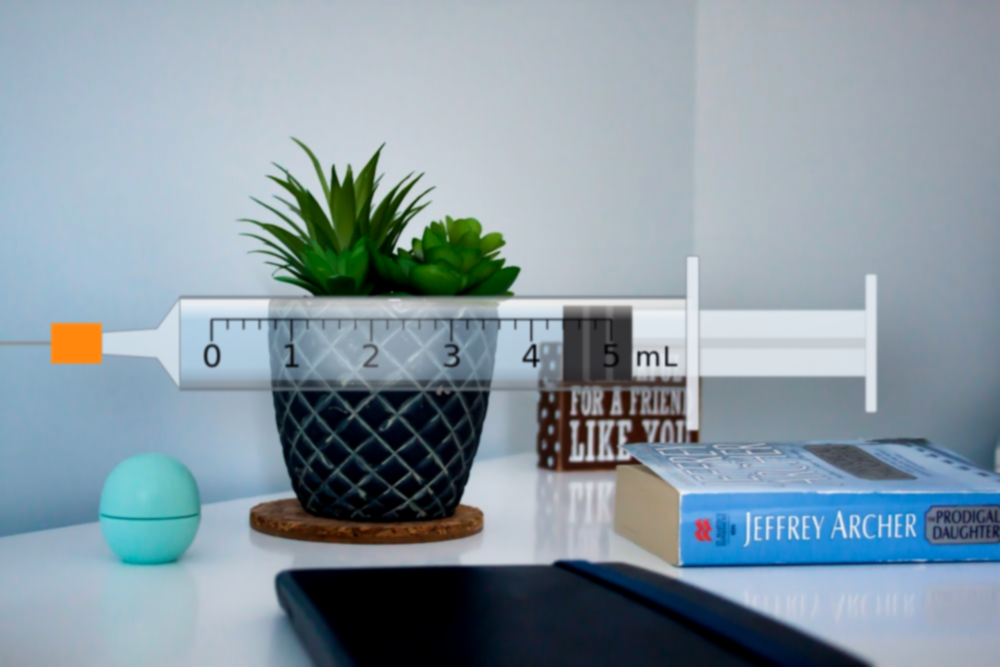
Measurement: **4.4** mL
